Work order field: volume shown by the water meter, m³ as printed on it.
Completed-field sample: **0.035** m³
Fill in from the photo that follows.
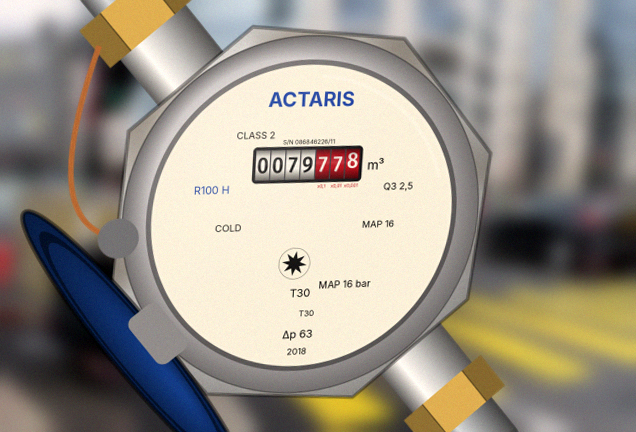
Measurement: **79.778** m³
